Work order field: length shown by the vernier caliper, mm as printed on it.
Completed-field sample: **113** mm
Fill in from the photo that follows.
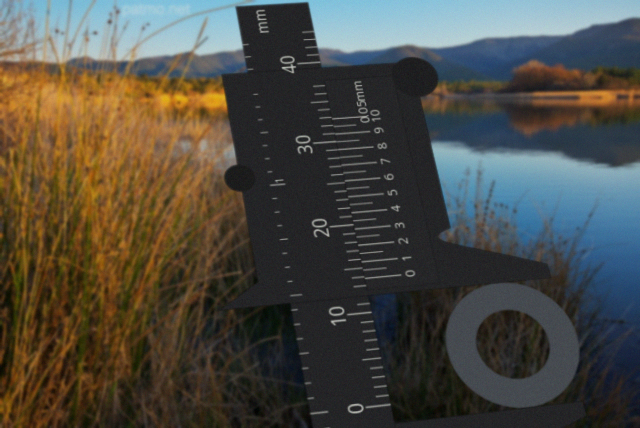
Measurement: **13.8** mm
